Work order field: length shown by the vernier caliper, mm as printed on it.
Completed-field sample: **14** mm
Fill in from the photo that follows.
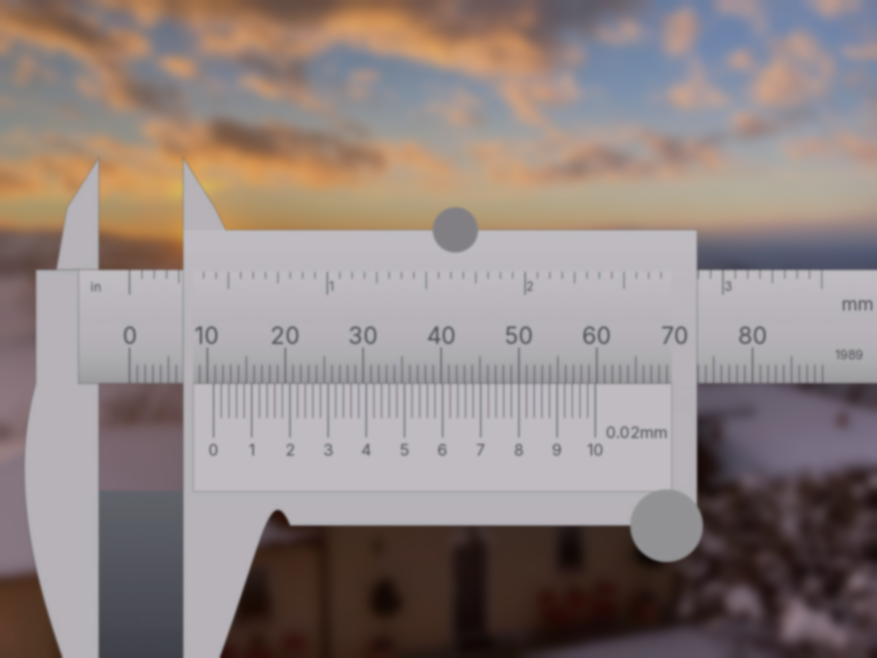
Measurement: **10.8** mm
